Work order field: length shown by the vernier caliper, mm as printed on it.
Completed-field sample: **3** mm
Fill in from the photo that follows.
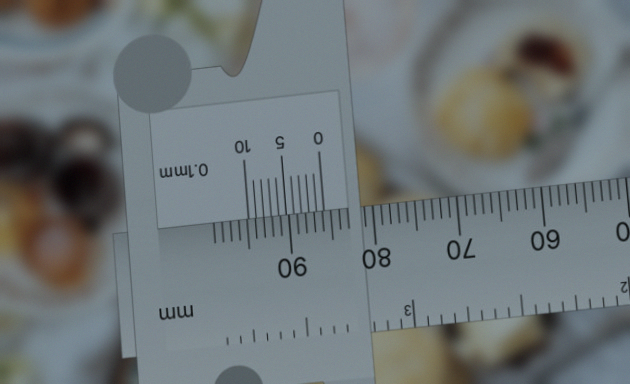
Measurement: **85.8** mm
